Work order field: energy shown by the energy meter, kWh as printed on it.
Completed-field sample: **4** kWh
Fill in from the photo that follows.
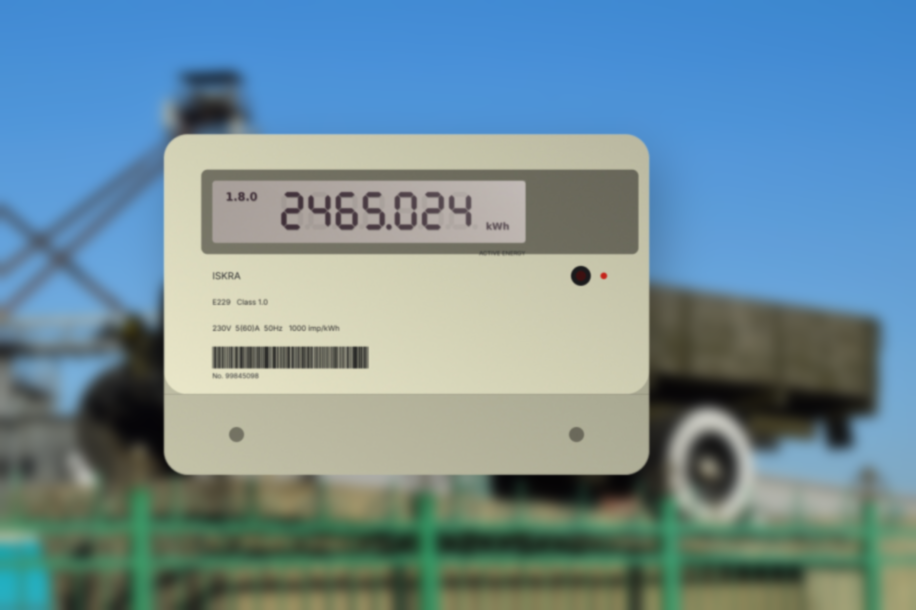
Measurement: **2465.024** kWh
